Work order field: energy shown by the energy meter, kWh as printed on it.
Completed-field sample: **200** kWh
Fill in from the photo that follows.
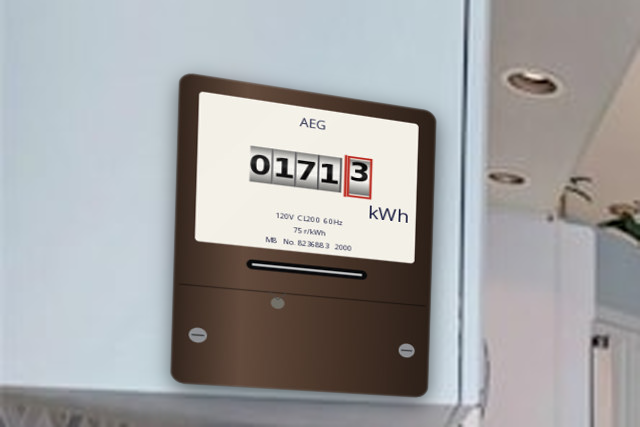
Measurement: **171.3** kWh
